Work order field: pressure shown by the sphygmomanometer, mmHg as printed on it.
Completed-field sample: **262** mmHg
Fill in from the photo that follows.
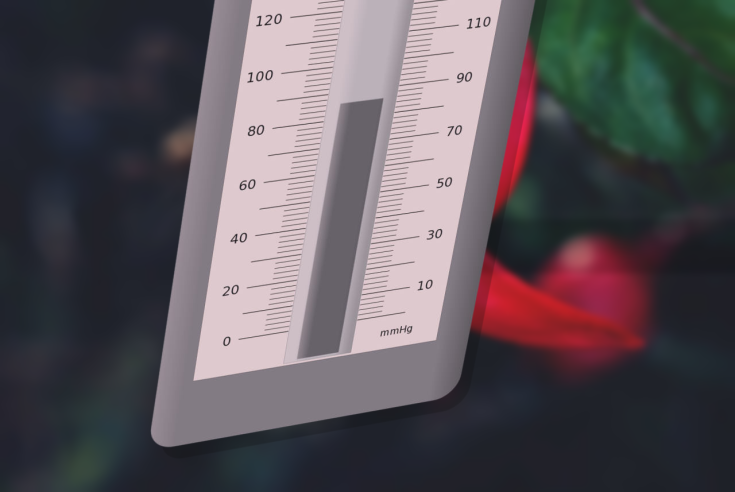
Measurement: **86** mmHg
